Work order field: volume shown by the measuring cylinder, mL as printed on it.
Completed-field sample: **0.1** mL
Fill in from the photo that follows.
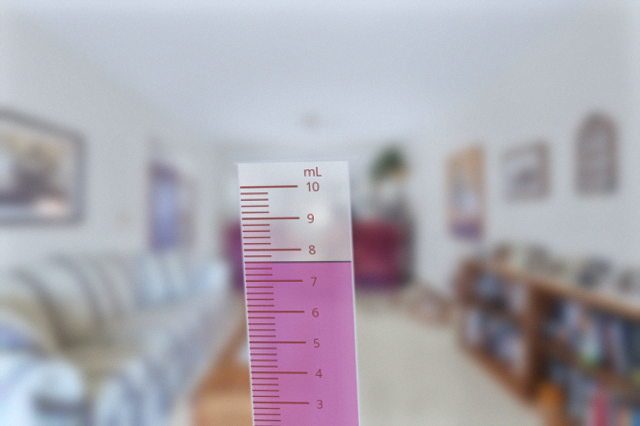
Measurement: **7.6** mL
